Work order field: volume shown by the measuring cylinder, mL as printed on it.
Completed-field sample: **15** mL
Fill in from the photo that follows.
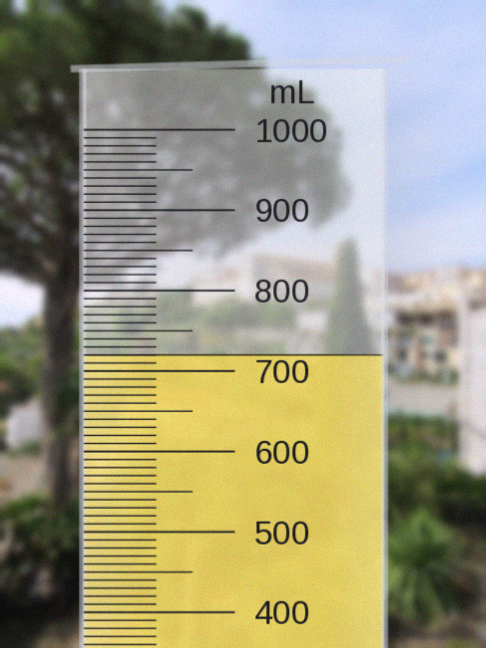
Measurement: **720** mL
